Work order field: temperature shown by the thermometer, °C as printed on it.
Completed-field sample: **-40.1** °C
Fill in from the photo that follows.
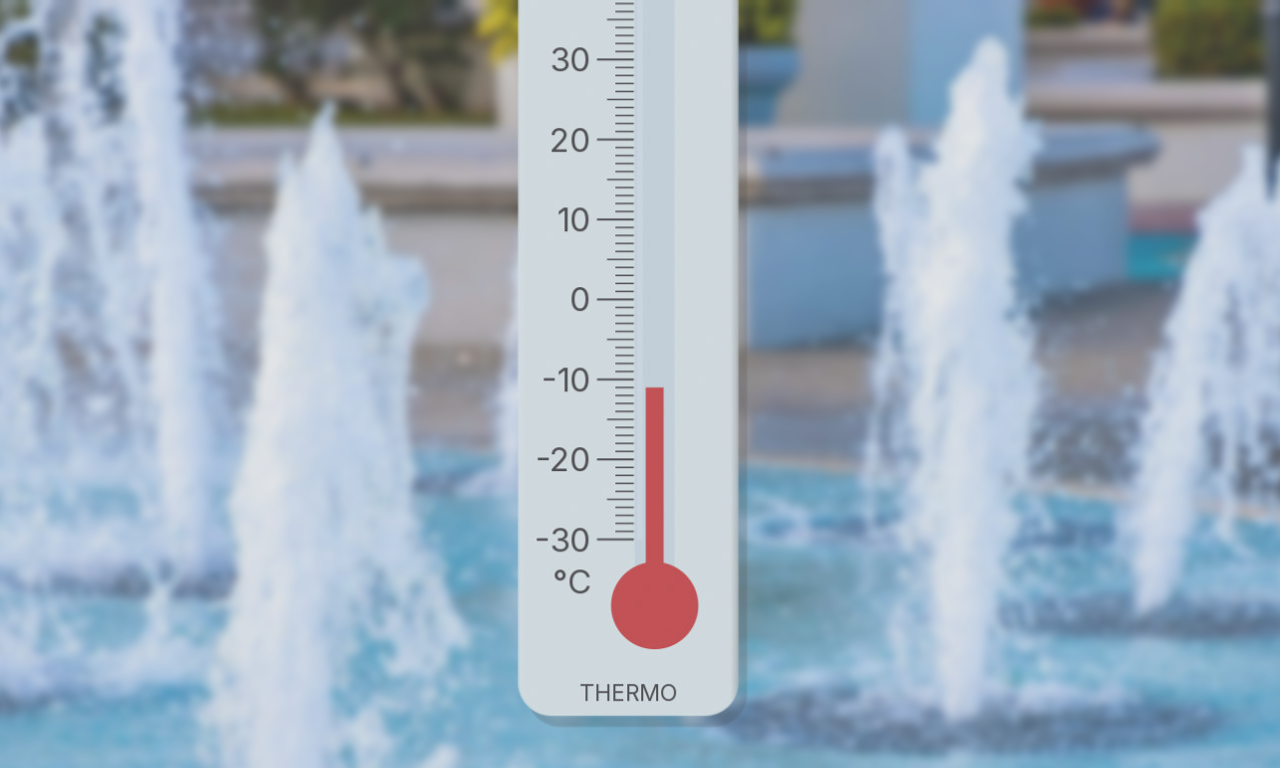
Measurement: **-11** °C
